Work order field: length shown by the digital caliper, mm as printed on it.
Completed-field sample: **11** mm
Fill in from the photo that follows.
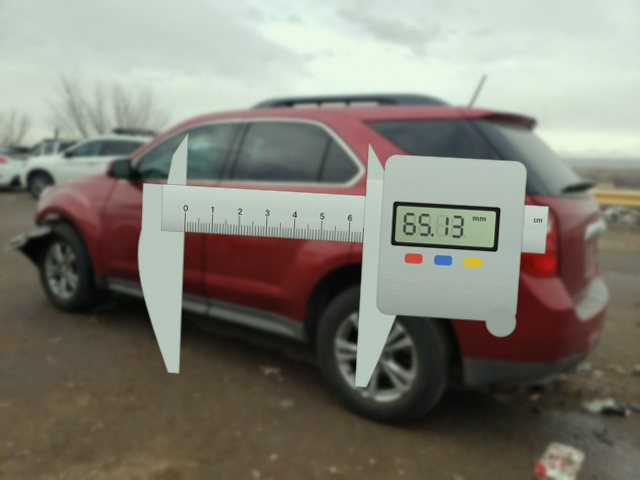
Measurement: **65.13** mm
